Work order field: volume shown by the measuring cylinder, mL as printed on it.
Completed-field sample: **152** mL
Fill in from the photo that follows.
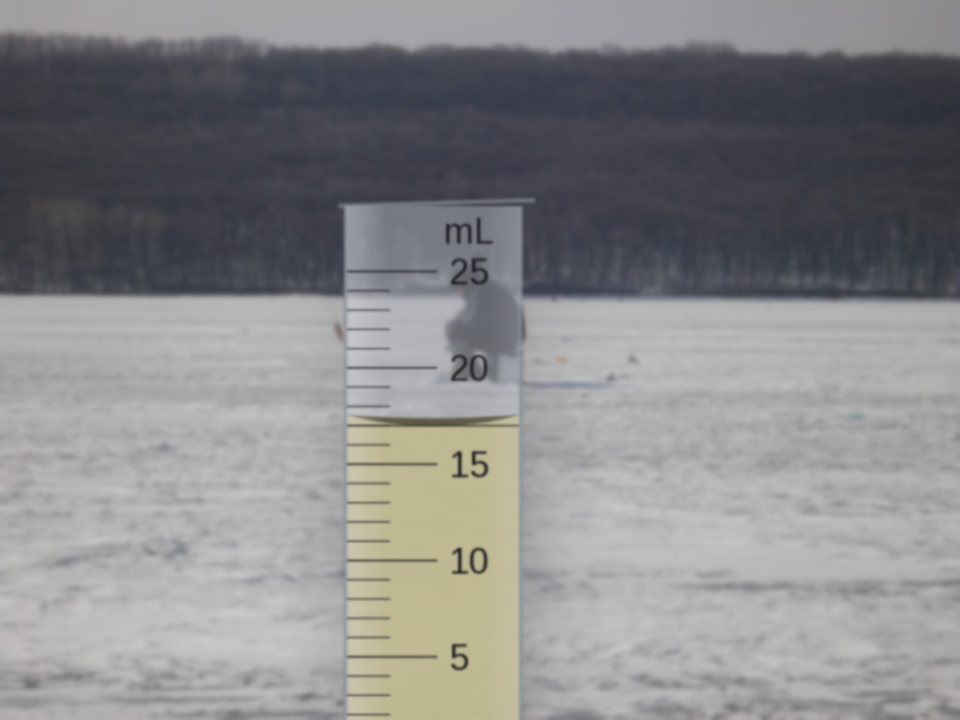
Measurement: **17** mL
